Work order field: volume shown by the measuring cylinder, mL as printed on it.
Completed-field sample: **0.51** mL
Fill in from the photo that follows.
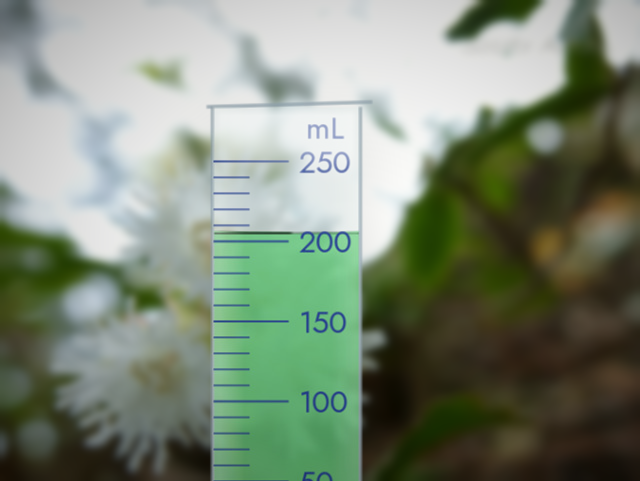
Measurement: **205** mL
